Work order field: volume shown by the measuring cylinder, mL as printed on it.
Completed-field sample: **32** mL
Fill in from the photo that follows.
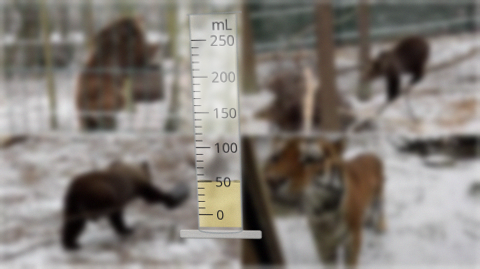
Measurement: **50** mL
